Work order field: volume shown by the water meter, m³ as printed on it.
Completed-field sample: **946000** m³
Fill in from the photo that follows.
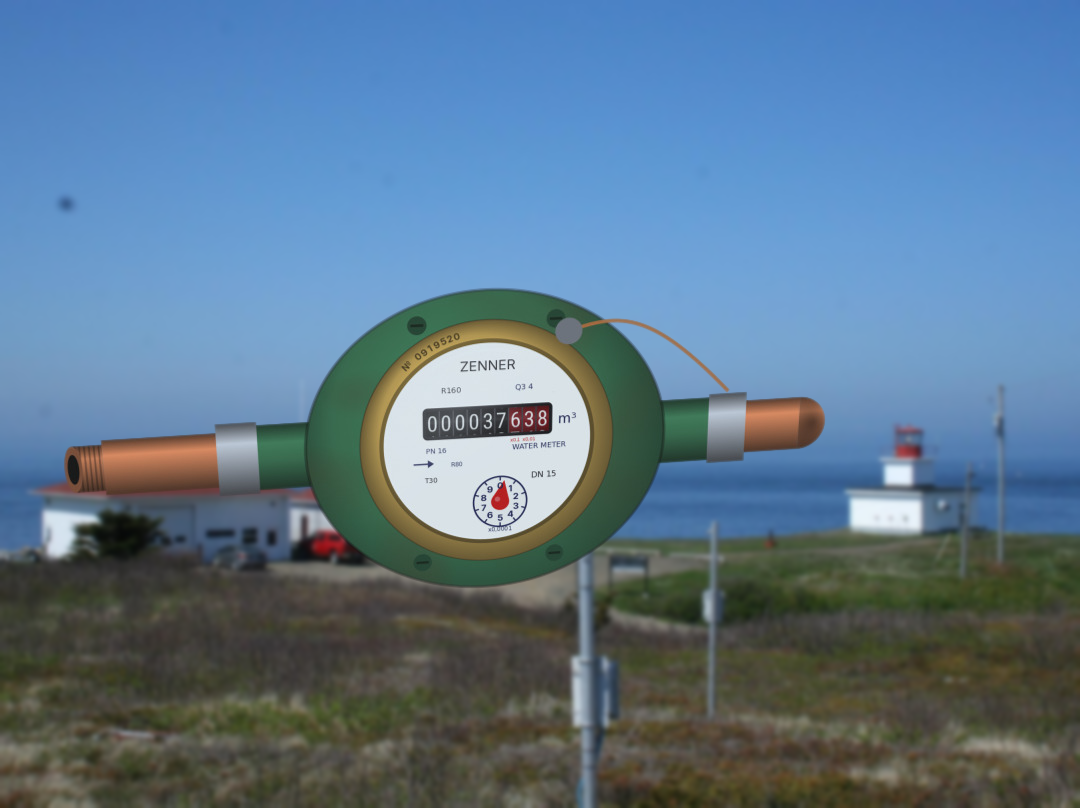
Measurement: **37.6380** m³
